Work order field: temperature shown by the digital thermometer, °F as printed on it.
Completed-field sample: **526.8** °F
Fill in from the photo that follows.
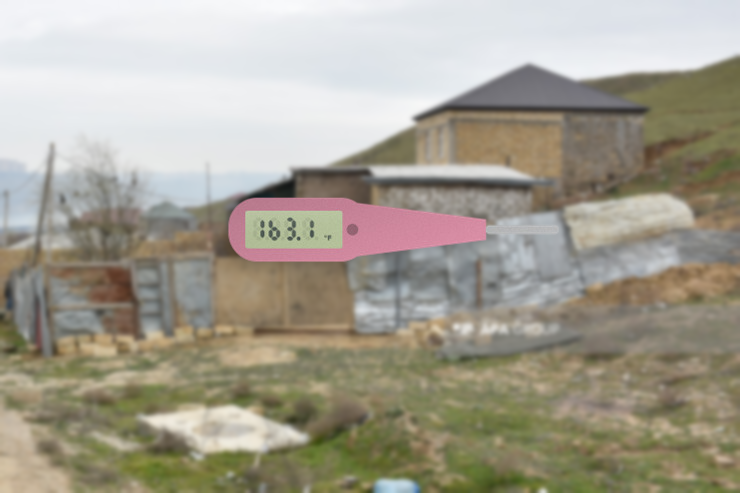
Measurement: **163.1** °F
